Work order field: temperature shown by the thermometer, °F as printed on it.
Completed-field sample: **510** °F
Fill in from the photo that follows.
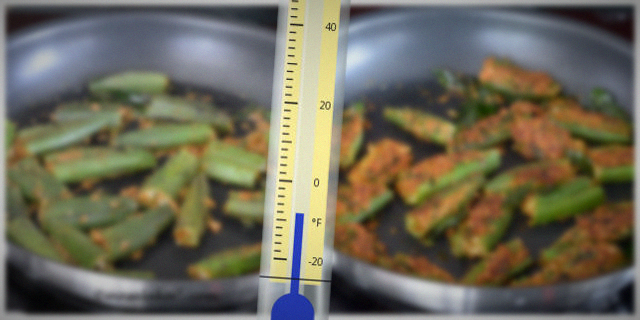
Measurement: **-8** °F
